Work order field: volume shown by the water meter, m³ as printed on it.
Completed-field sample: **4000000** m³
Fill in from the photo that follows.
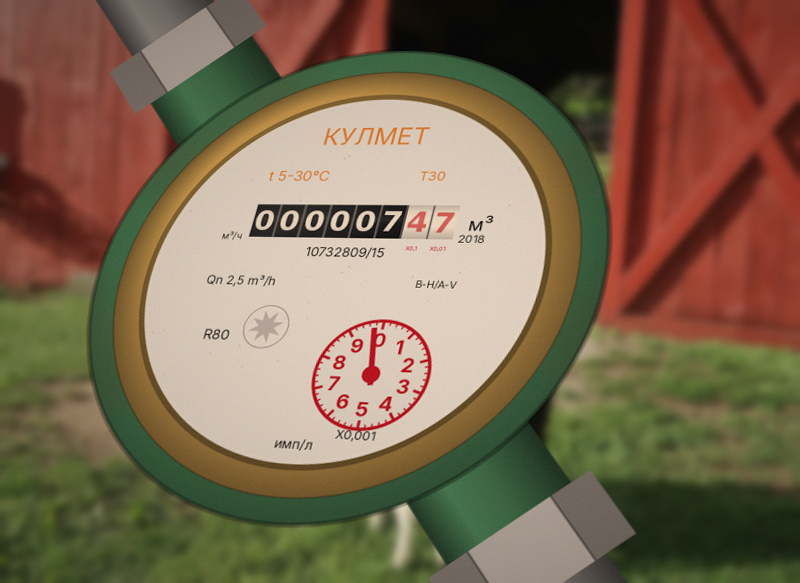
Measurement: **7.469** m³
